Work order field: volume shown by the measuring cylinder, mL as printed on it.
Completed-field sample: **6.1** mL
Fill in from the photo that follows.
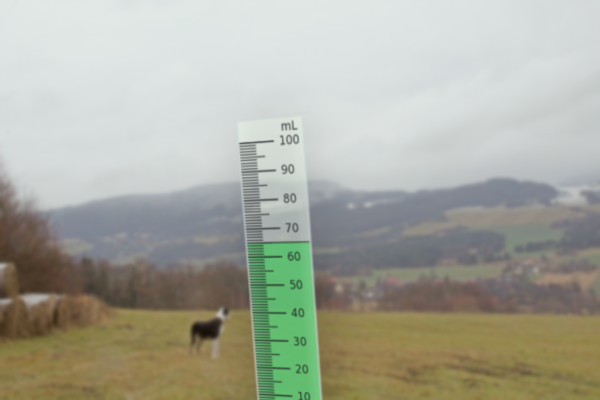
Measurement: **65** mL
